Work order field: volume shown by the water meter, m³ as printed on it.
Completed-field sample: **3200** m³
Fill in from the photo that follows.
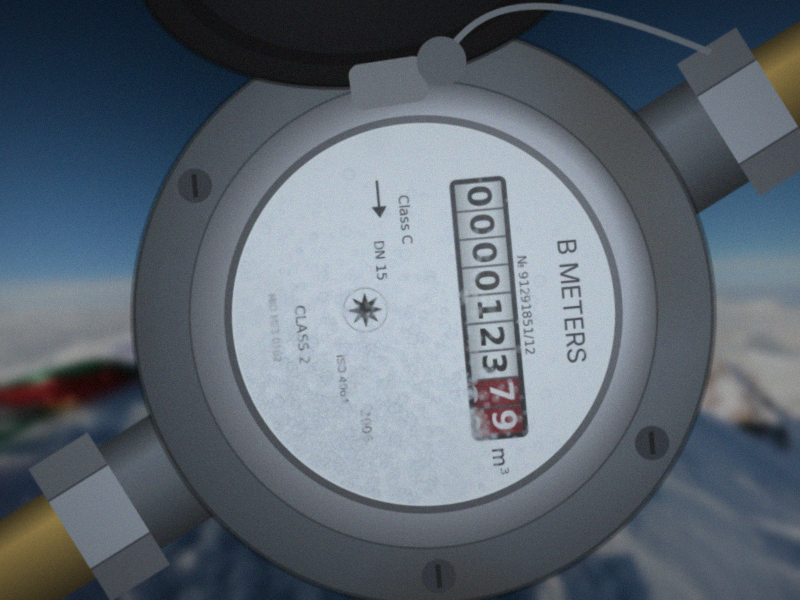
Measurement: **123.79** m³
